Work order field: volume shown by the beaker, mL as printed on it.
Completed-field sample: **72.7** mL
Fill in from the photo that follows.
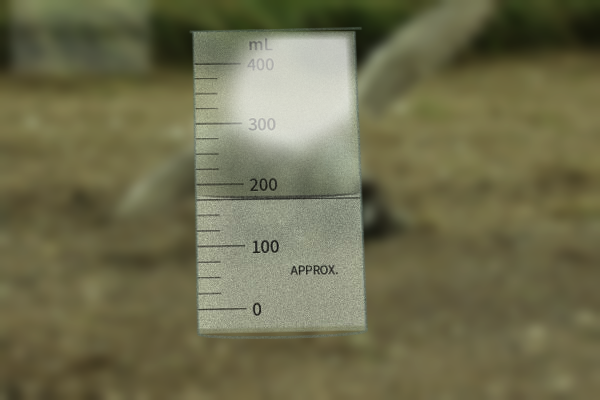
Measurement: **175** mL
